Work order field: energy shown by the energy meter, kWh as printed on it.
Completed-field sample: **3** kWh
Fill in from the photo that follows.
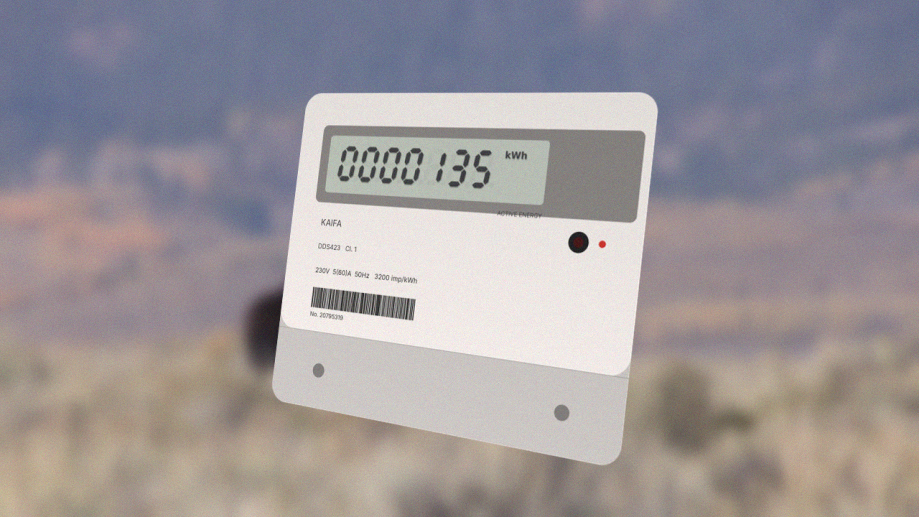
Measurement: **135** kWh
